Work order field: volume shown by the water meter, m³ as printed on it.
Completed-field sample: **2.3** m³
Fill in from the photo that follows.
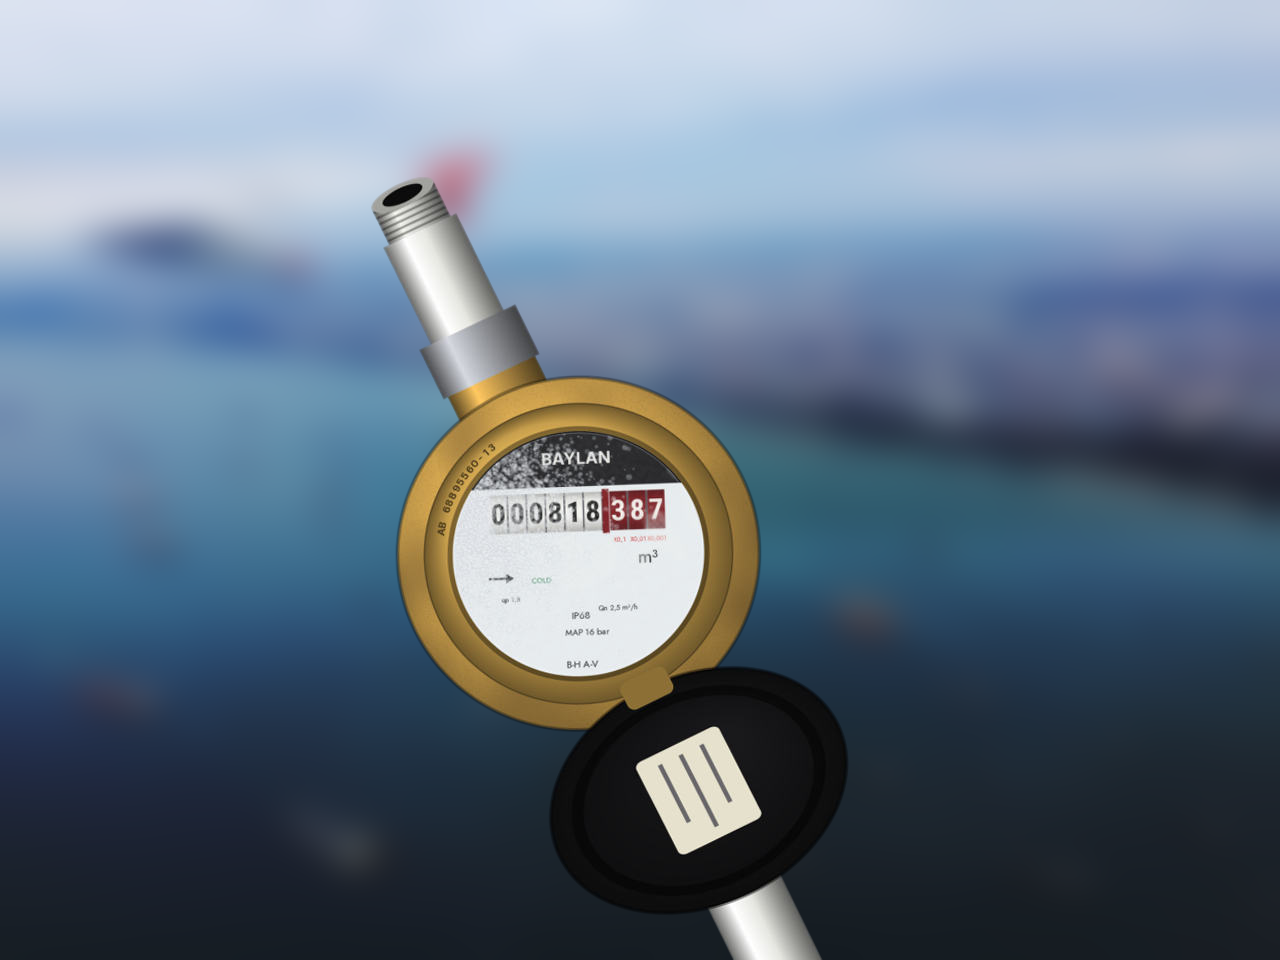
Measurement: **818.387** m³
